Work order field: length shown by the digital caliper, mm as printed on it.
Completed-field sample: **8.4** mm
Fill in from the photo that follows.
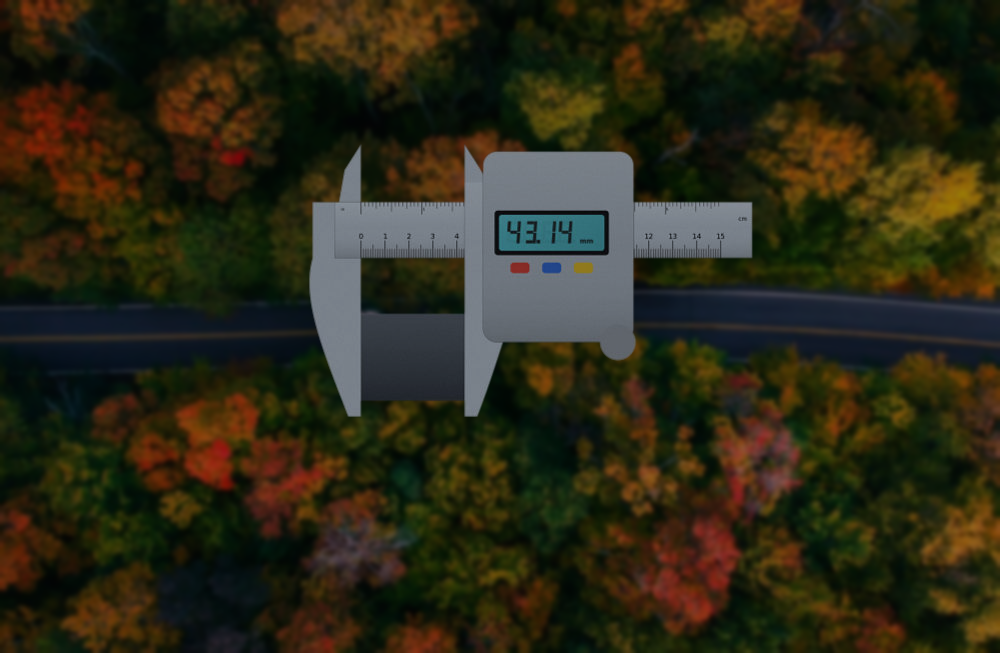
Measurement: **43.14** mm
